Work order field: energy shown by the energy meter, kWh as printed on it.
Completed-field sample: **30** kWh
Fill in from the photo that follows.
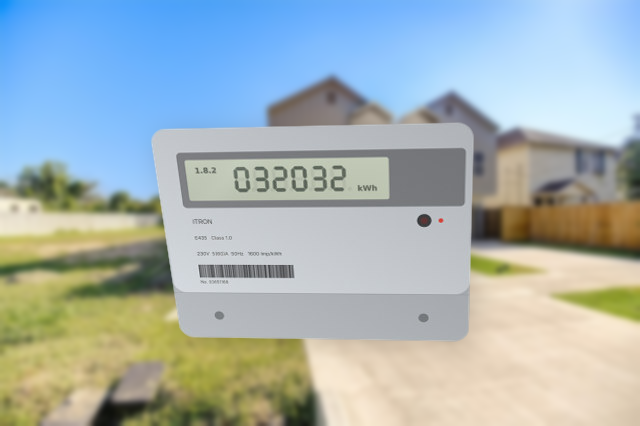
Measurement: **32032** kWh
